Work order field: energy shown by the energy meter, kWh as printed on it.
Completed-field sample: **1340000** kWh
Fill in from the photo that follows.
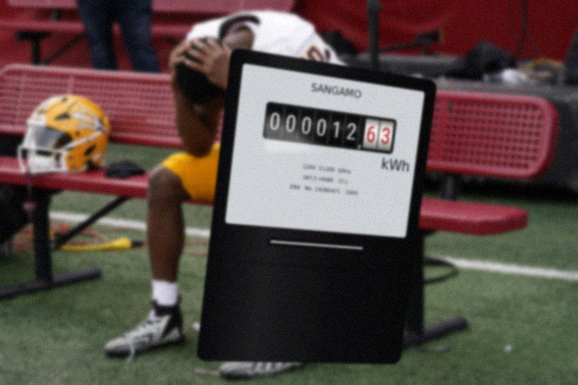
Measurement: **12.63** kWh
